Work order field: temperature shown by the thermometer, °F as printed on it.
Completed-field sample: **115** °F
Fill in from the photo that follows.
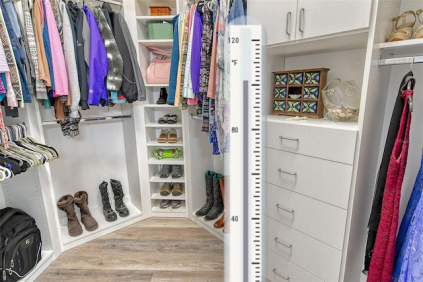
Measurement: **102** °F
